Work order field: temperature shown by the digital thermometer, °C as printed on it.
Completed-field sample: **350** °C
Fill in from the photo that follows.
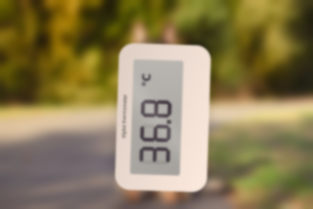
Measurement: **36.8** °C
